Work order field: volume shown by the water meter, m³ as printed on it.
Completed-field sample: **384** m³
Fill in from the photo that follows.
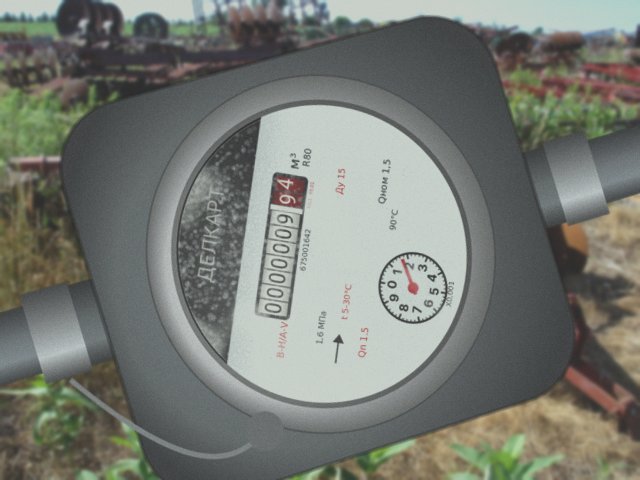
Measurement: **9.941** m³
